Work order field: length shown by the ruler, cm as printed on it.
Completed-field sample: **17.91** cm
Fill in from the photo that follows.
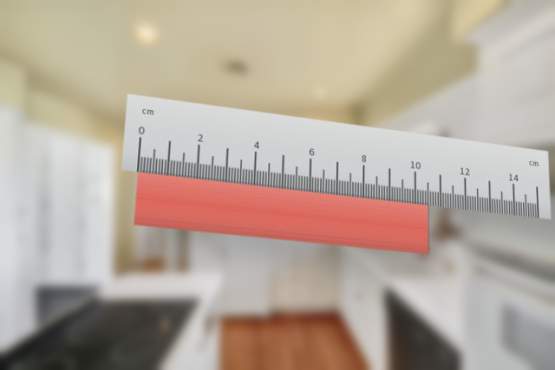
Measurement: **10.5** cm
